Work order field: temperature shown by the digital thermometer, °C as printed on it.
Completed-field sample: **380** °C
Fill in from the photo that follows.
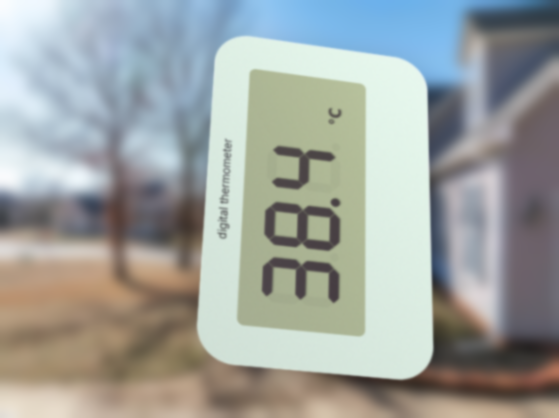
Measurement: **38.4** °C
